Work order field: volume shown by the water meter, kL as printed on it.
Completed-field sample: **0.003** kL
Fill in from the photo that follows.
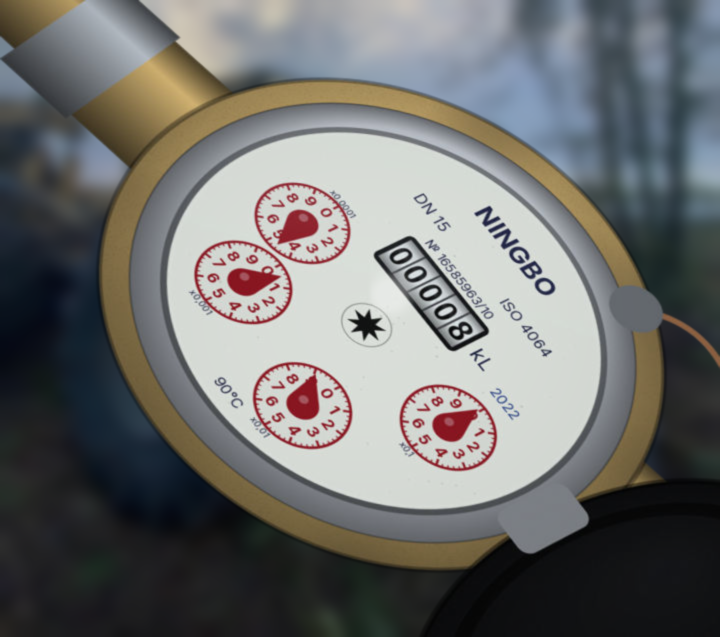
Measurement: **7.9904** kL
